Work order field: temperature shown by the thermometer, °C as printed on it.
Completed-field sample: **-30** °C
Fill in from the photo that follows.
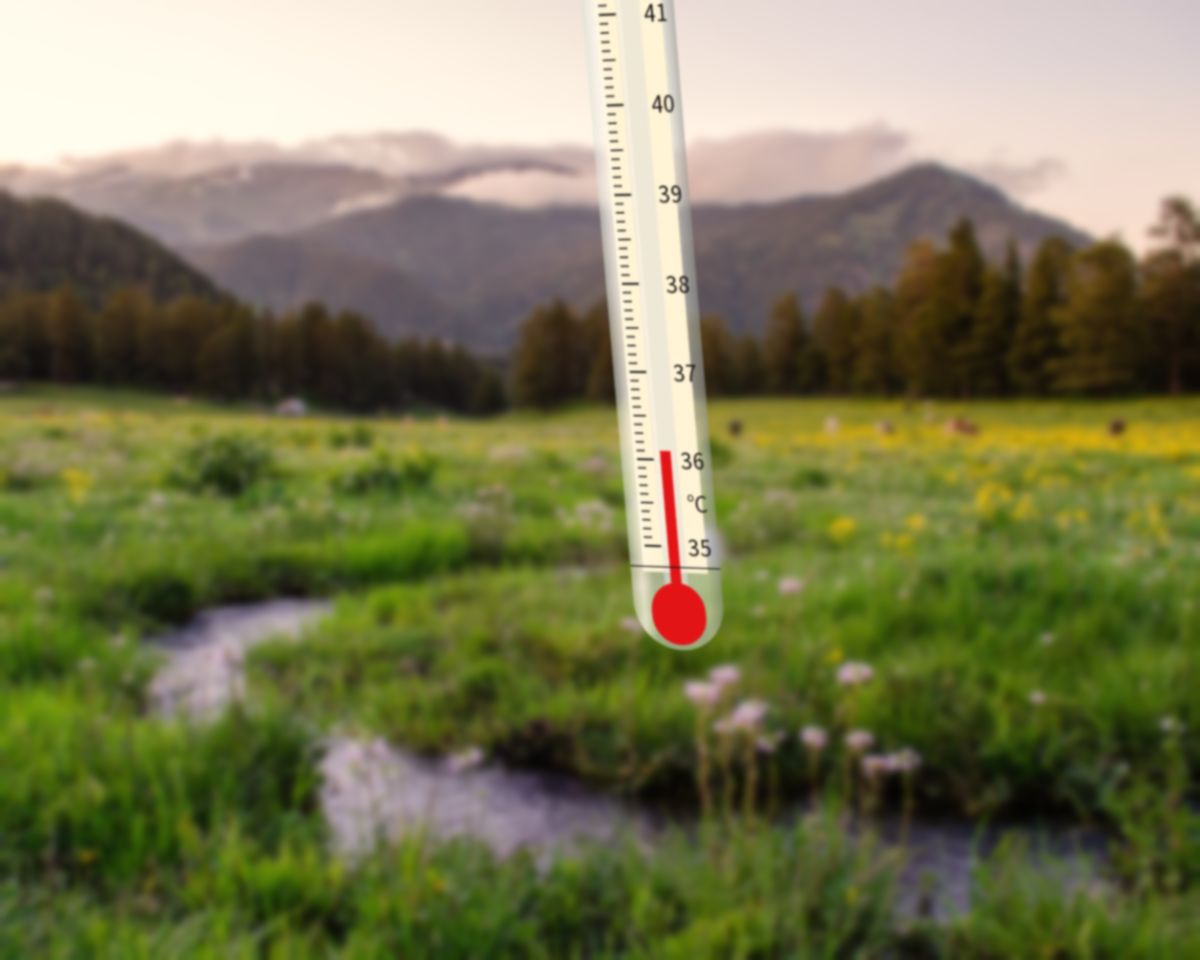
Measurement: **36.1** °C
